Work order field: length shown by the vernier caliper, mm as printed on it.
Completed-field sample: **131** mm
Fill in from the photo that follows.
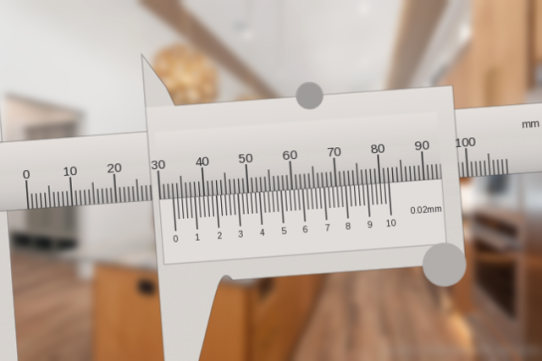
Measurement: **33.0** mm
